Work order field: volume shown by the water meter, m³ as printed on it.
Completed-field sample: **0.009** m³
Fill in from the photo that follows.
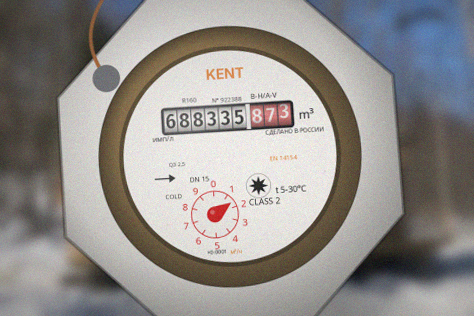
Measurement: **688335.8731** m³
